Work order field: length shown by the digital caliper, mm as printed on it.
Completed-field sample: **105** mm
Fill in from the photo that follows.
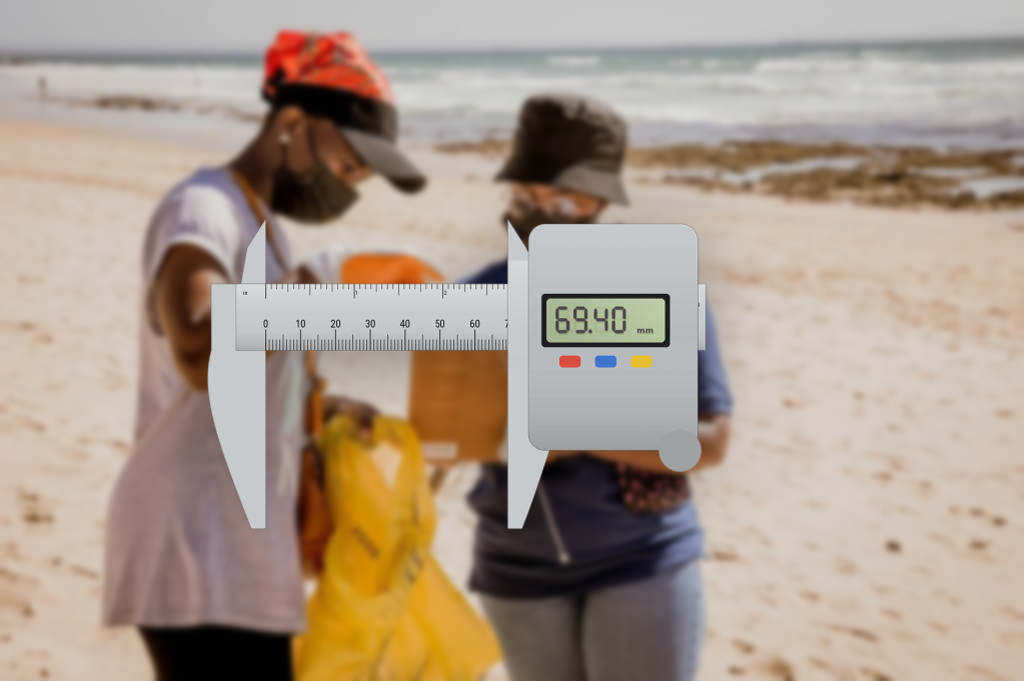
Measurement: **69.40** mm
